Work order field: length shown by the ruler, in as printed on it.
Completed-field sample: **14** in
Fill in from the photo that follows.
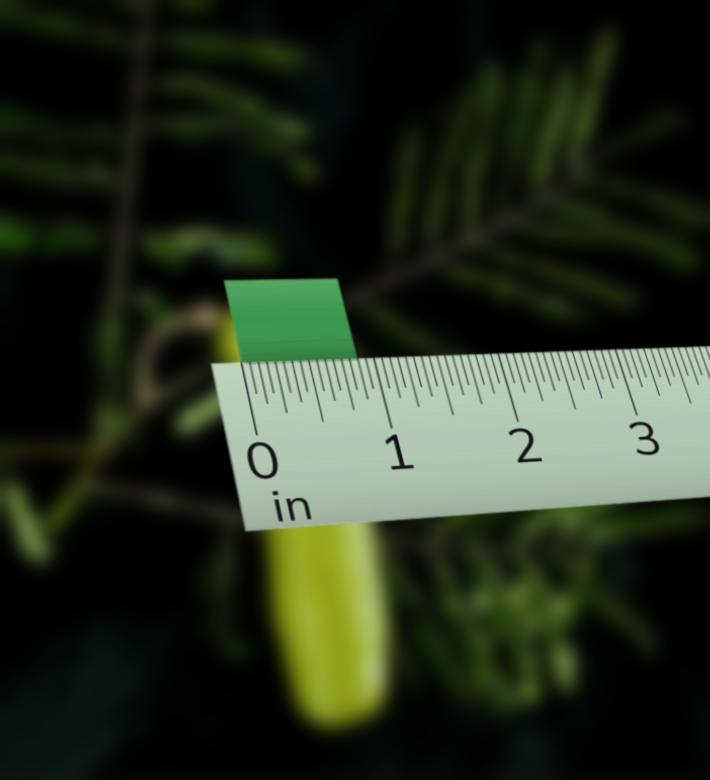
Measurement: **0.875** in
